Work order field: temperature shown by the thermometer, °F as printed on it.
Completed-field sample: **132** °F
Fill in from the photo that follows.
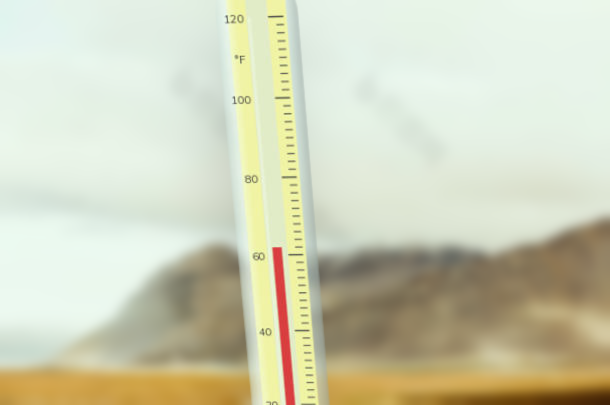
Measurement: **62** °F
